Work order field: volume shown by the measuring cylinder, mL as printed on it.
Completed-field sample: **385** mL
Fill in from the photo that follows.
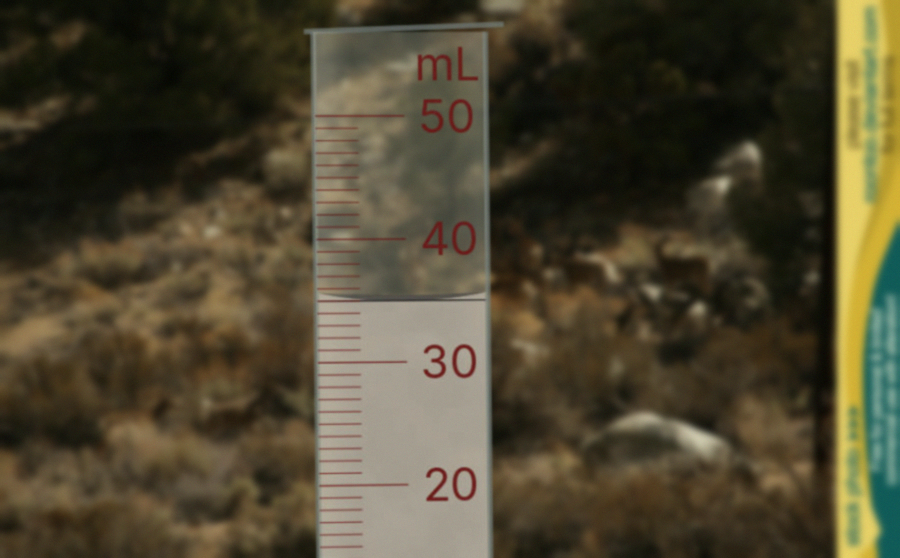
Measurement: **35** mL
